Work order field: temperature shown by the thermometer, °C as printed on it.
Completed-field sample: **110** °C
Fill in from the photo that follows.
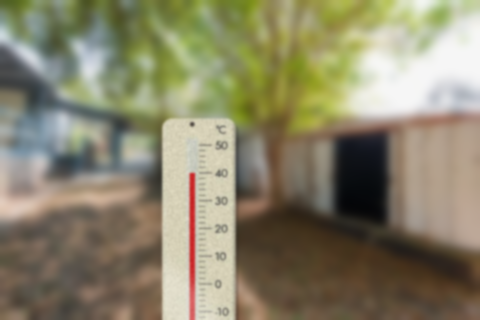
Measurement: **40** °C
